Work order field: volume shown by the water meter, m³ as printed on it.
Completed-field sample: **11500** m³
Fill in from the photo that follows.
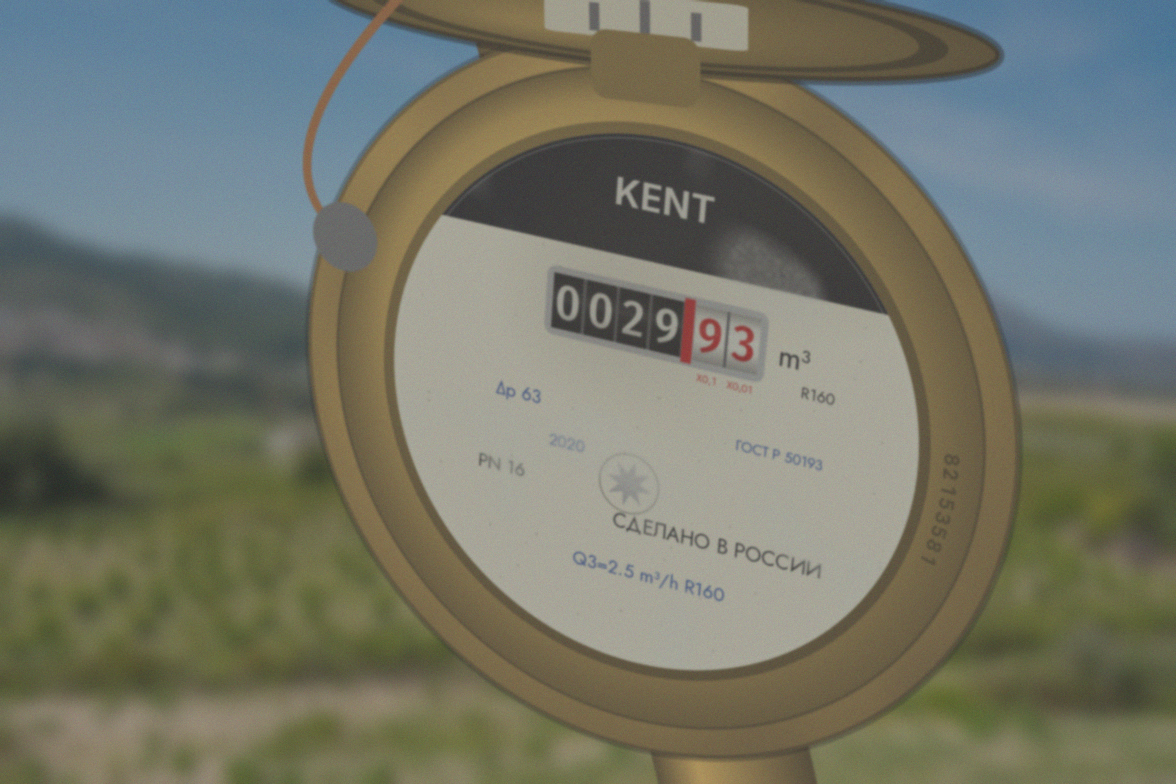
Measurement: **29.93** m³
